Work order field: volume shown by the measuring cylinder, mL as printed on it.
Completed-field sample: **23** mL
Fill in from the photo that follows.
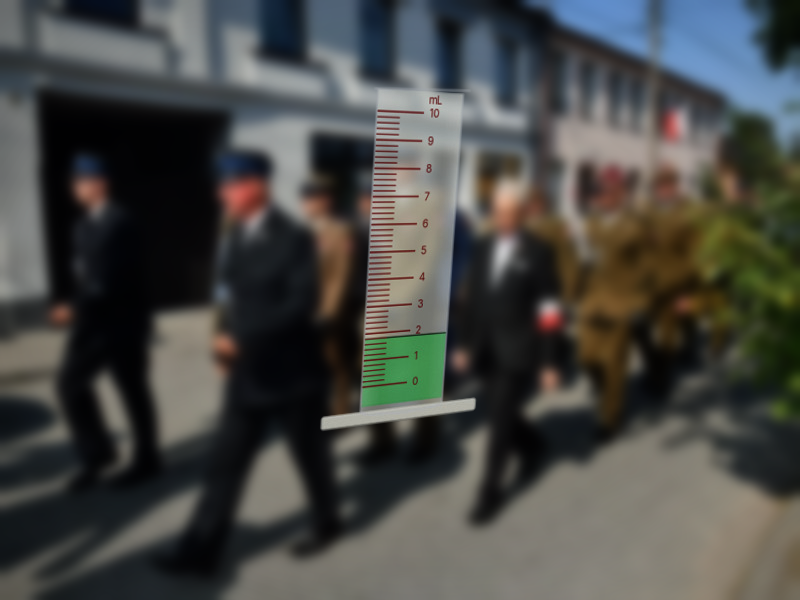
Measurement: **1.8** mL
